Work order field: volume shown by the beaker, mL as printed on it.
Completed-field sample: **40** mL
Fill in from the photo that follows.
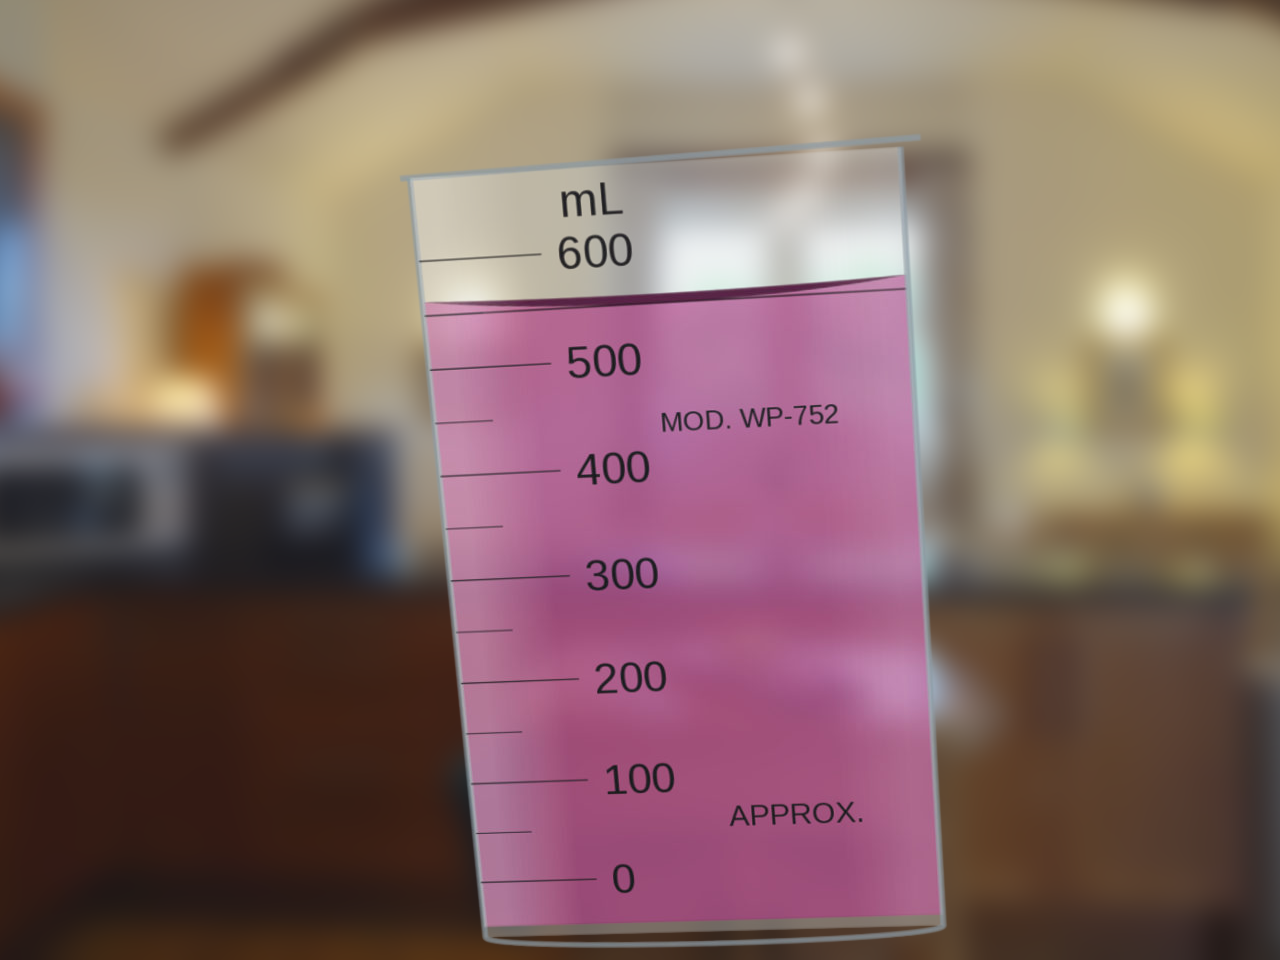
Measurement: **550** mL
